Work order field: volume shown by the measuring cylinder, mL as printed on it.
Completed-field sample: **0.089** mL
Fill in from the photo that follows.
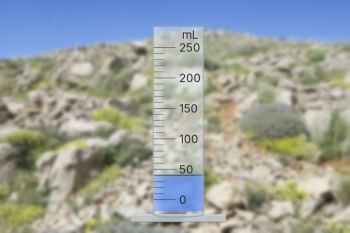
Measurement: **40** mL
